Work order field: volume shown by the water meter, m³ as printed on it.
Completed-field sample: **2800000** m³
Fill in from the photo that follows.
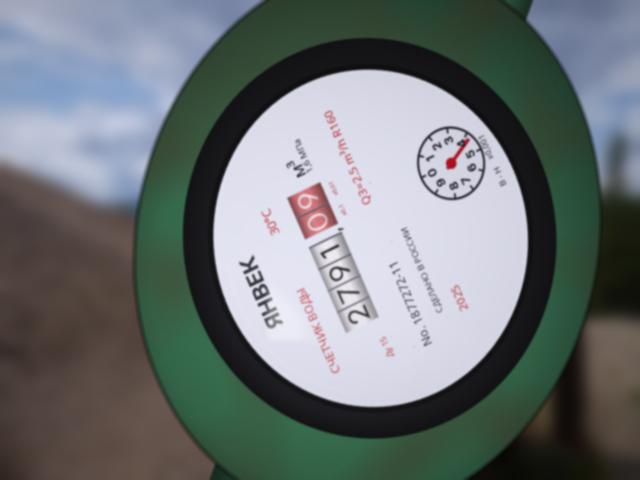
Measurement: **2791.094** m³
